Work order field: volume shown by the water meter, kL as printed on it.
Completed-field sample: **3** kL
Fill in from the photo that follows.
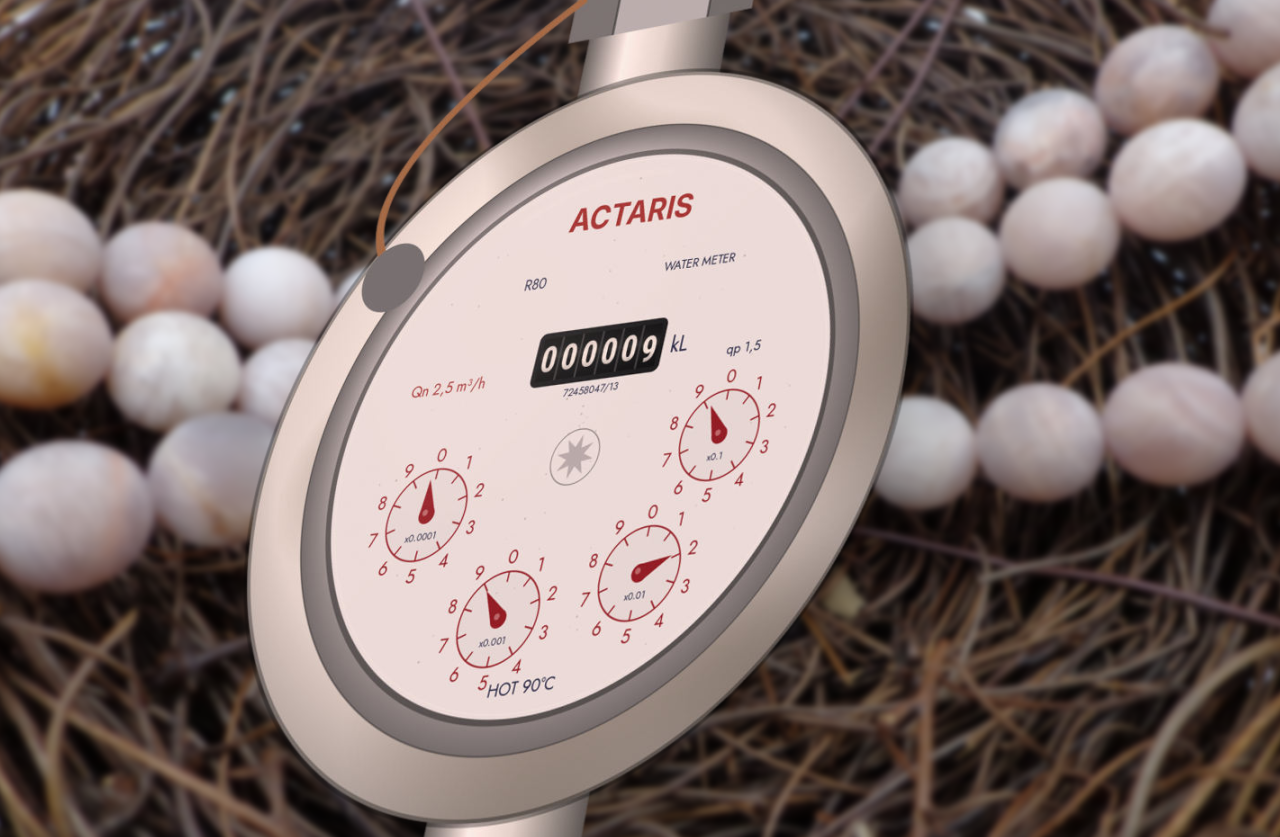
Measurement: **8.9189** kL
